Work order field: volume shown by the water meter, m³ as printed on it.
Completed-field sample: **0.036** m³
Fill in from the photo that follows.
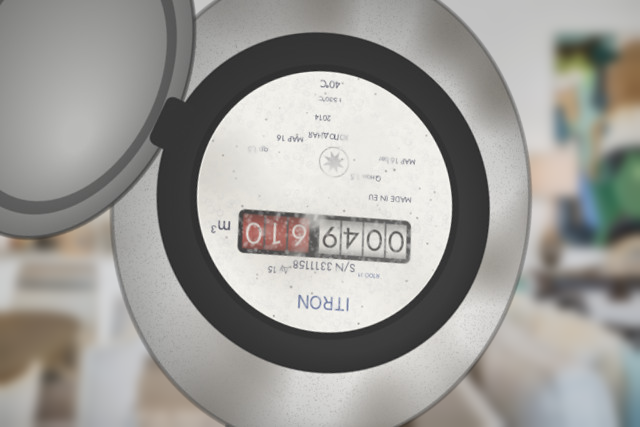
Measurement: **49.610** m³
